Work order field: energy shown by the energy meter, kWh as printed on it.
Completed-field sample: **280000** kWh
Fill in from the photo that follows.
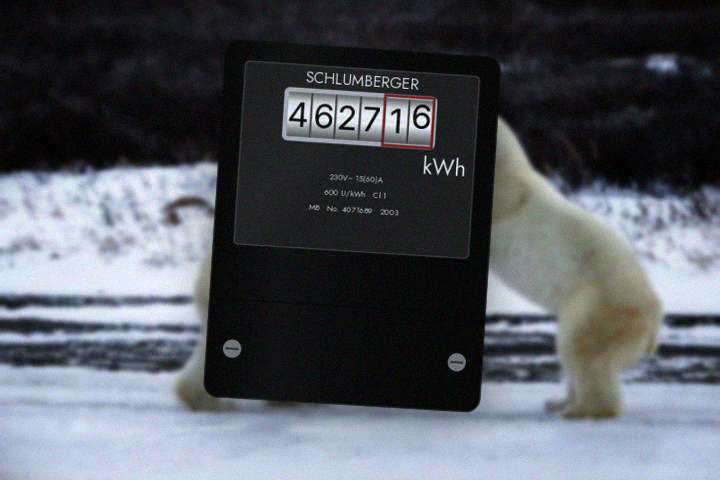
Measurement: **4627.16** kWh
